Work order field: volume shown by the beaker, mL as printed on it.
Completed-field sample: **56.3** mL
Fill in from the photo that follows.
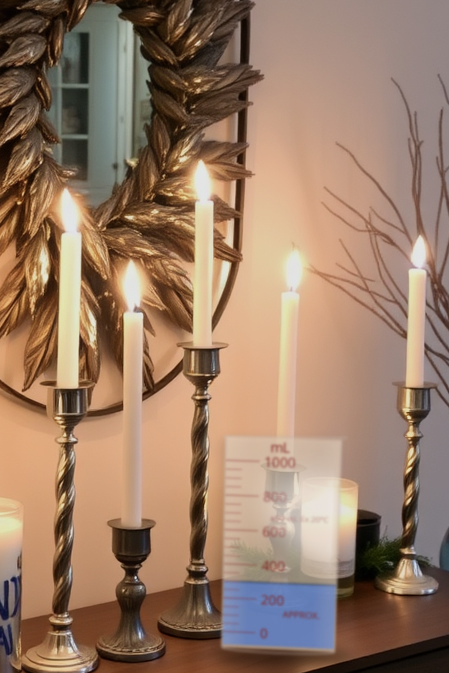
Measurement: **300** mL
